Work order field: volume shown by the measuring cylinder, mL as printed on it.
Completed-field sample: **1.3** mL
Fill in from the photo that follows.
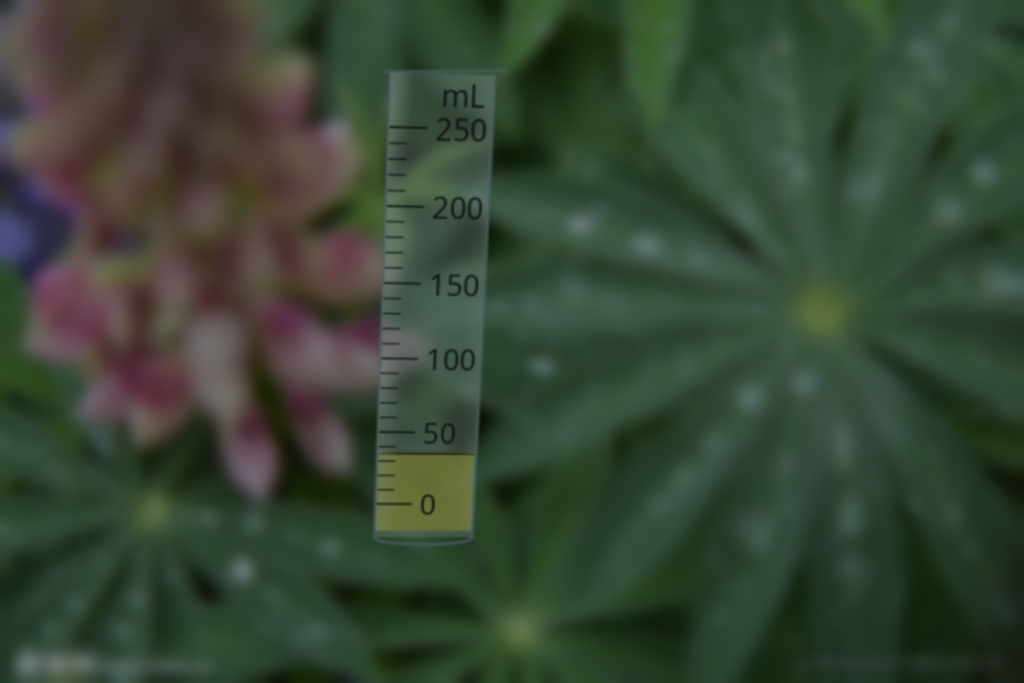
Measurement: **35** mL
